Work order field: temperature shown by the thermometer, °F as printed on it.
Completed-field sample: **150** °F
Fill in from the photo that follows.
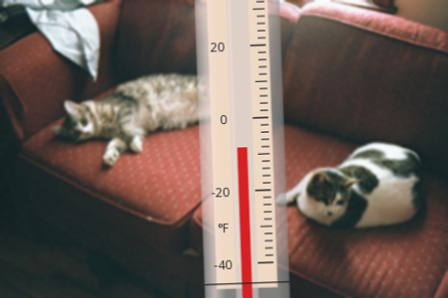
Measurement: **-8** °F
